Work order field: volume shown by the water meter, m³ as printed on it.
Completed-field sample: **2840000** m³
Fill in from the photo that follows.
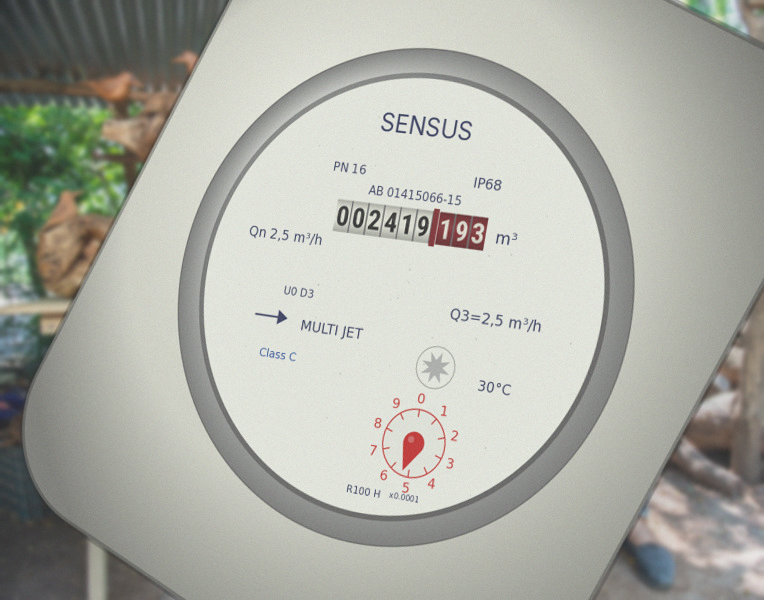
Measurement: **2419.1935** m³
